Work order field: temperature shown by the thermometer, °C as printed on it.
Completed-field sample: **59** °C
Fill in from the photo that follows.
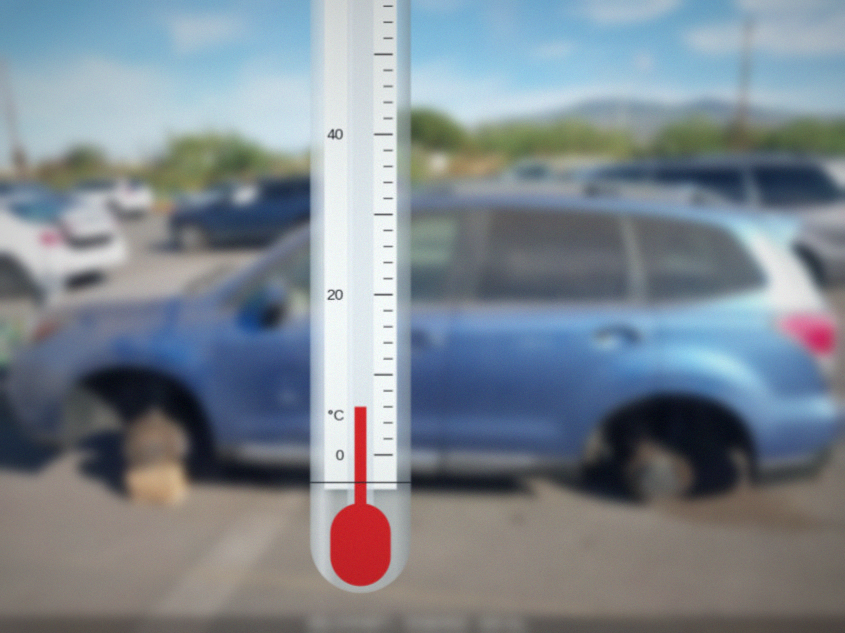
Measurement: **6** °C
